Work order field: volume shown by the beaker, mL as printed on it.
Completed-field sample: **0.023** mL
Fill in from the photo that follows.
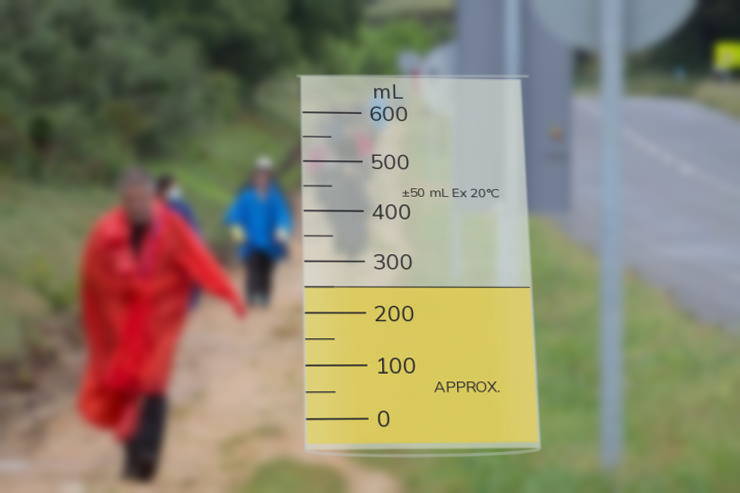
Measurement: **250** mL
